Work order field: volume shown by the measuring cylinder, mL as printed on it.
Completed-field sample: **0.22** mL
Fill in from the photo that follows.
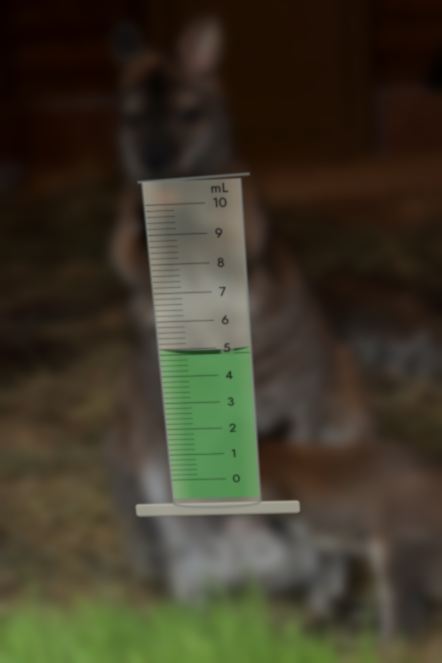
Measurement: **4.8** mL
